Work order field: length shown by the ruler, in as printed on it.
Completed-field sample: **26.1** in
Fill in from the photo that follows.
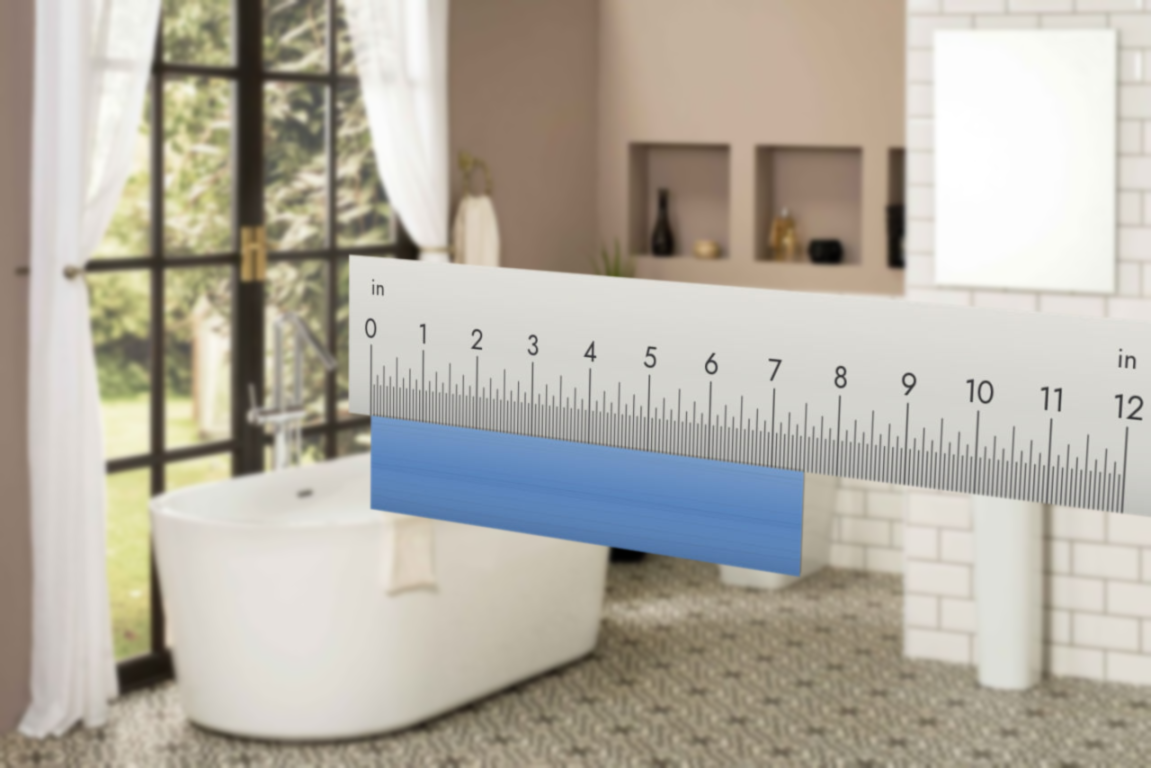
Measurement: **7.5** in
